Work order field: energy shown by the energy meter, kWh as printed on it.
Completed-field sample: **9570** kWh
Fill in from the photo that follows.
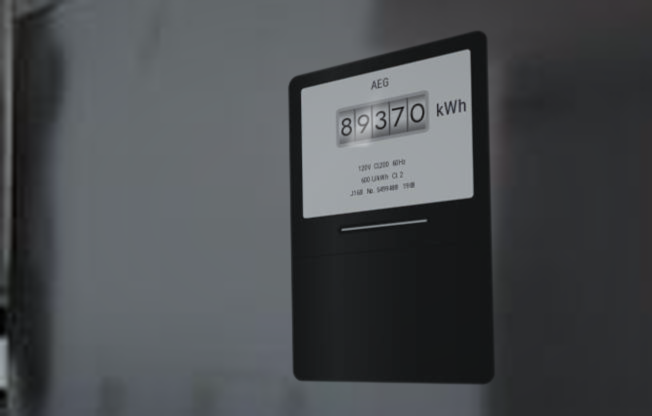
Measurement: **89370** kWh
